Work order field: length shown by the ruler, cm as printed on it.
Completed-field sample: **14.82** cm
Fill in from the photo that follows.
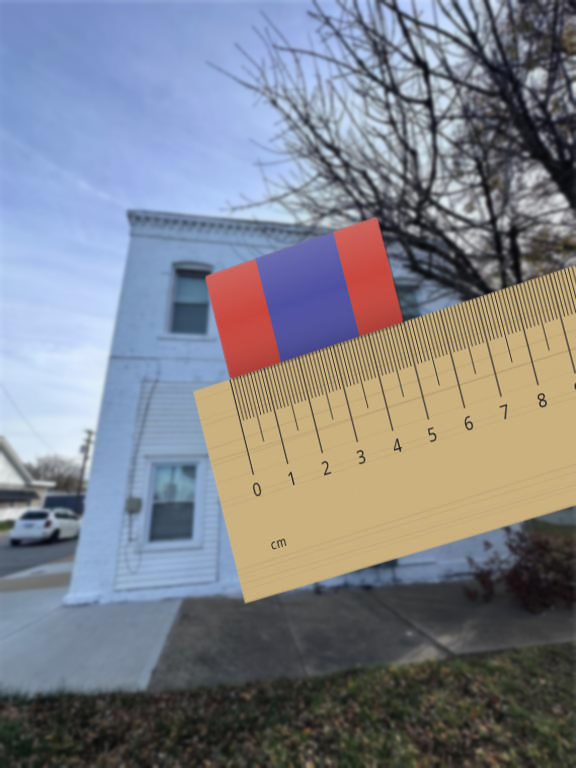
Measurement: **5** cm
